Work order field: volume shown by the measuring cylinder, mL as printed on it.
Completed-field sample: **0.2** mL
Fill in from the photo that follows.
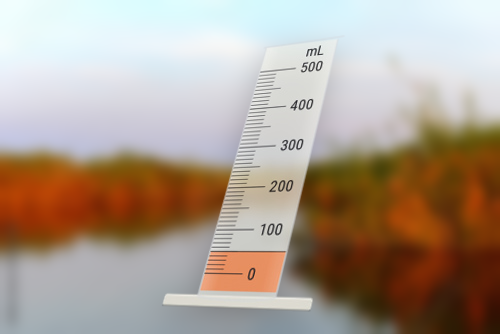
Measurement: **50** mL
